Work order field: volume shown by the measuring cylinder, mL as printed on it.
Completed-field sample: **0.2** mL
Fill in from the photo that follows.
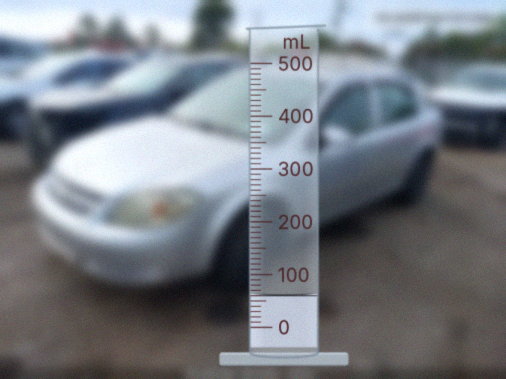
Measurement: **60** mL
